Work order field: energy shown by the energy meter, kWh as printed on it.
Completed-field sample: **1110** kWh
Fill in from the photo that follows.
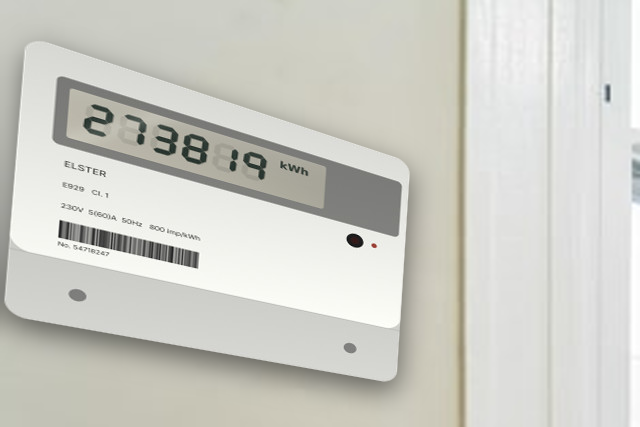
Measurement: **273819** kWh
